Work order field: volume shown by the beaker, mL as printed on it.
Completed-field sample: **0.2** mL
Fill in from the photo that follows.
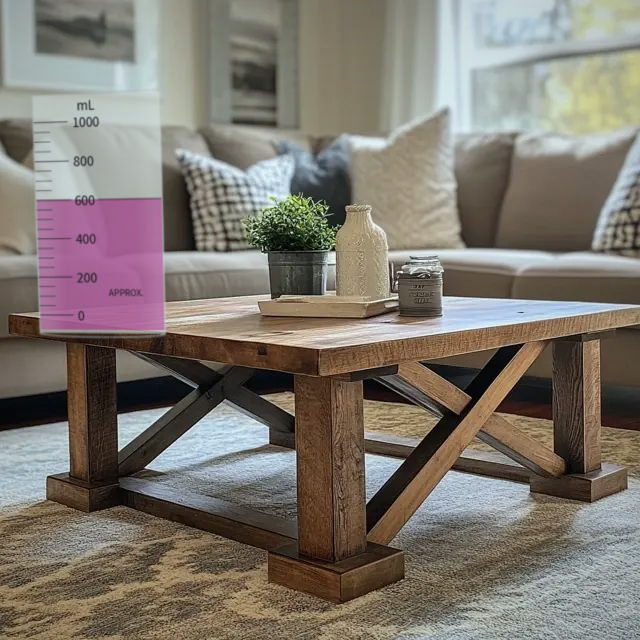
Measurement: **600** mL
